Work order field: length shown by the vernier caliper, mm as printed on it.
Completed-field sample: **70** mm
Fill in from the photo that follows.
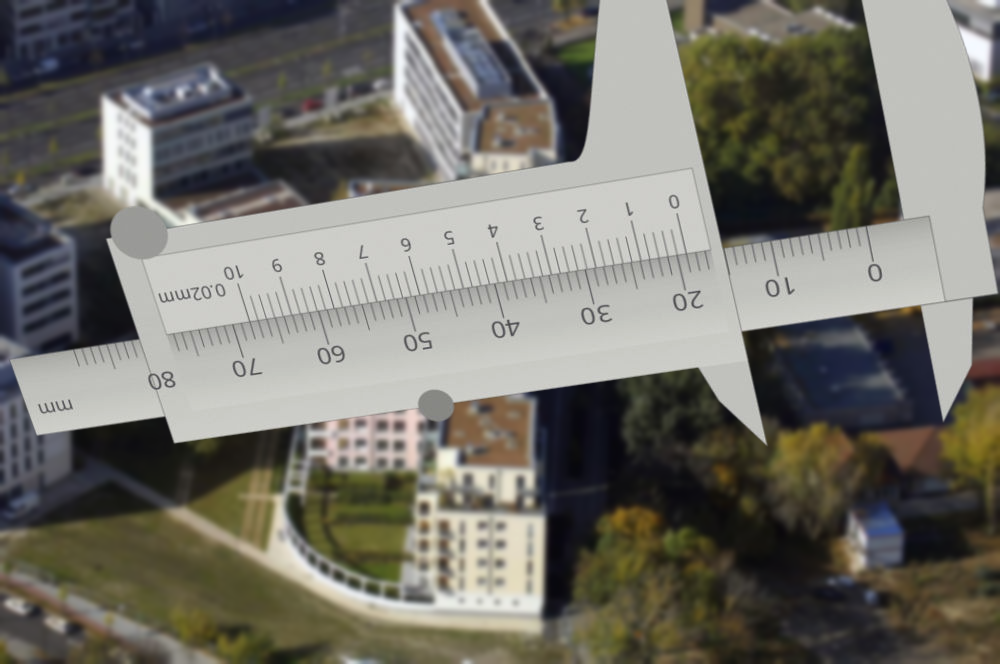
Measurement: **19.0** mm
